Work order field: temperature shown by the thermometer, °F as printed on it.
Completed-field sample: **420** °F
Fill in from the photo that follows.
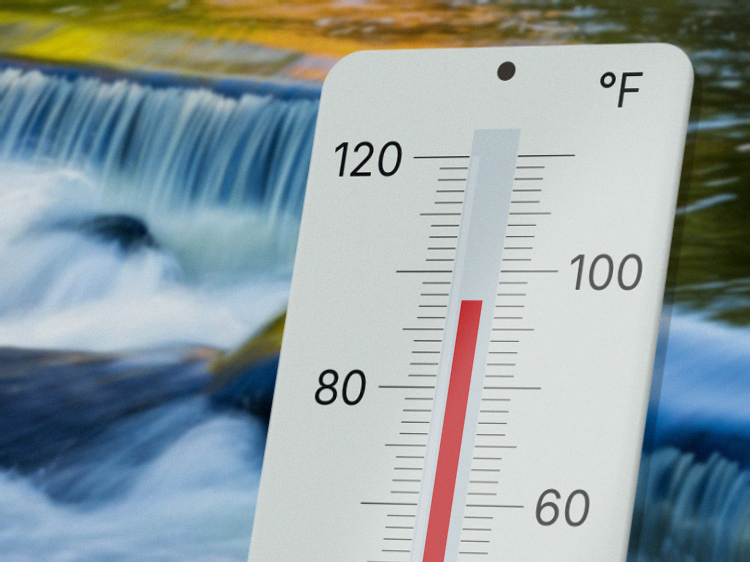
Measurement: **95** °F
